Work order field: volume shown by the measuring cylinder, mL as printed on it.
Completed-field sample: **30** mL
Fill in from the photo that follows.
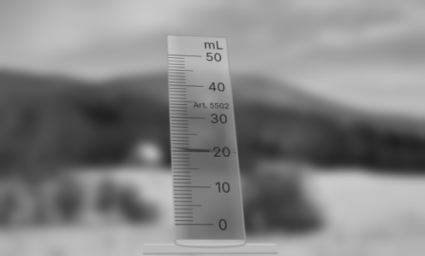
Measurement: **20** mL
